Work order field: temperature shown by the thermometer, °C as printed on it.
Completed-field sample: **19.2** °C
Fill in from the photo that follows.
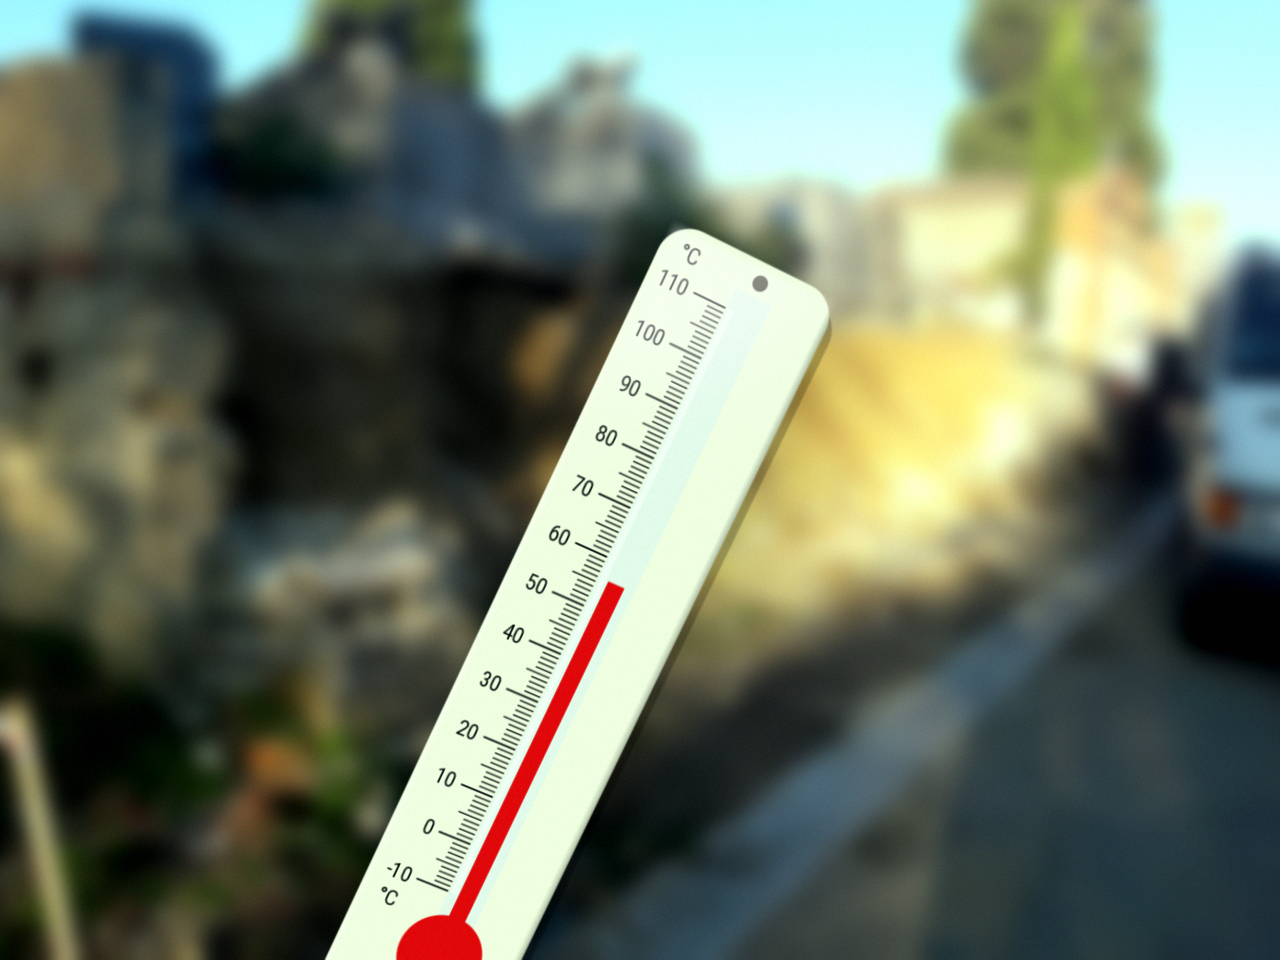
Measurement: **56** °C
